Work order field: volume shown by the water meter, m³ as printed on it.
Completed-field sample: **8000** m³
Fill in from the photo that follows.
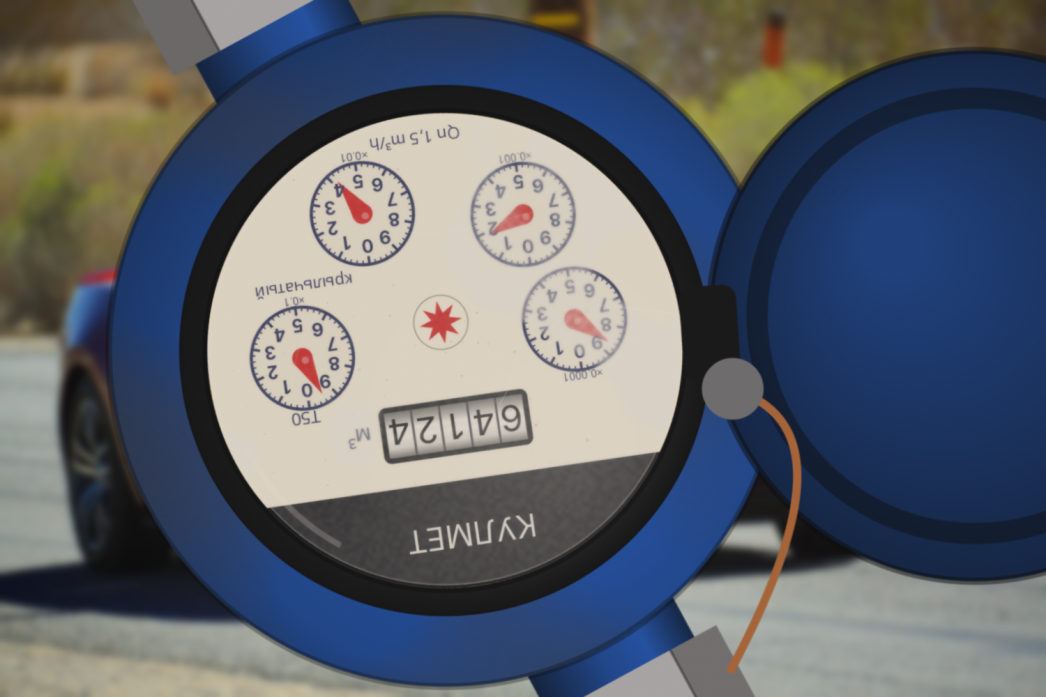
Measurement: **64123.9418** m³
